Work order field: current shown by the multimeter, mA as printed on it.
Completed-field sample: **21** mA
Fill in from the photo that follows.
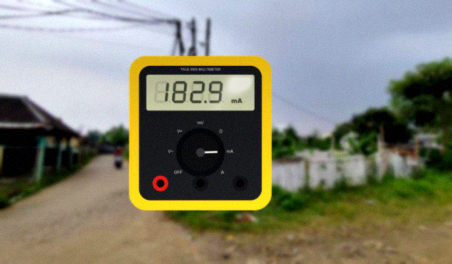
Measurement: **182.9** mA
